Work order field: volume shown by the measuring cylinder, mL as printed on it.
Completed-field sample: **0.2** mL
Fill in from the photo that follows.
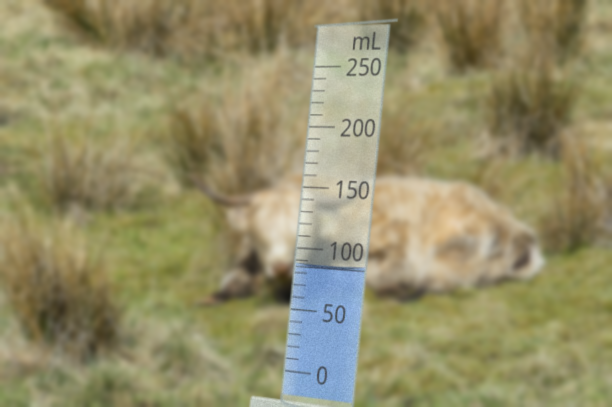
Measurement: **85** mL
